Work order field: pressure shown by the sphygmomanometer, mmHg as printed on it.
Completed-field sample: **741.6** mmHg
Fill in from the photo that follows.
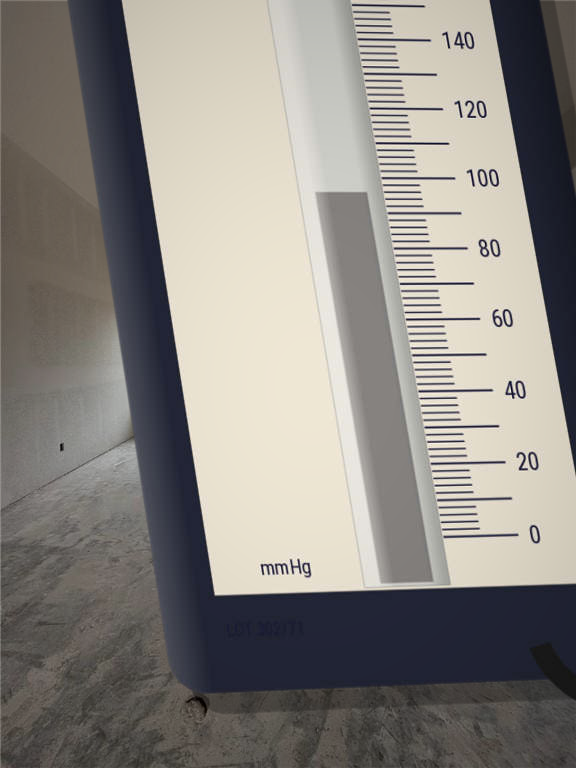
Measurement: **96** mmHg
